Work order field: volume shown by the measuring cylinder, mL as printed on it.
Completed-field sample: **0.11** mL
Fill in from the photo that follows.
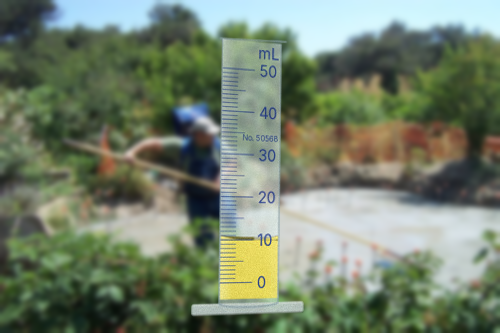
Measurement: **10** mL
